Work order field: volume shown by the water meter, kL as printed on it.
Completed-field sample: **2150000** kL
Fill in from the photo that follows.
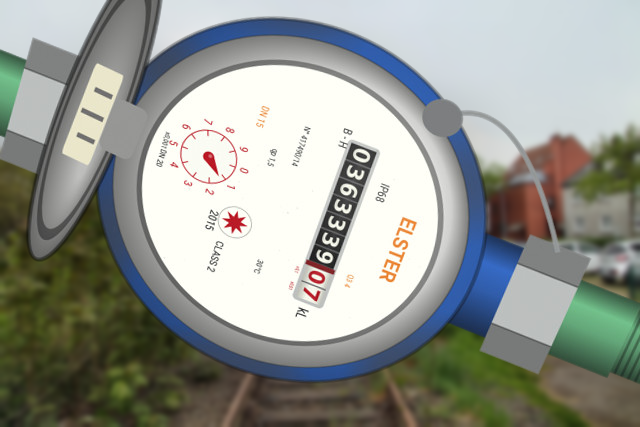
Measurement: **363339.071** kL
